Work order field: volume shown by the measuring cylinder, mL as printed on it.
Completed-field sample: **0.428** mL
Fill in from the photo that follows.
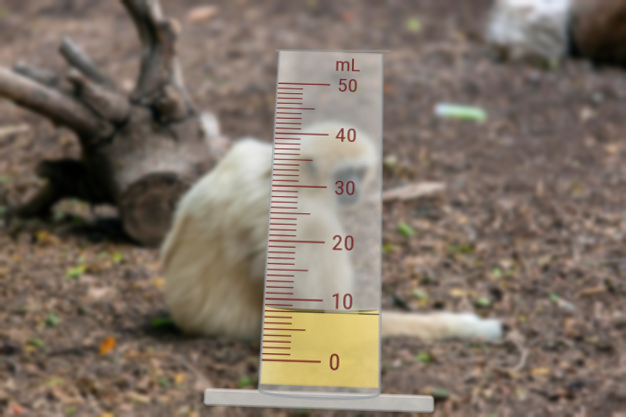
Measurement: **8** mL
